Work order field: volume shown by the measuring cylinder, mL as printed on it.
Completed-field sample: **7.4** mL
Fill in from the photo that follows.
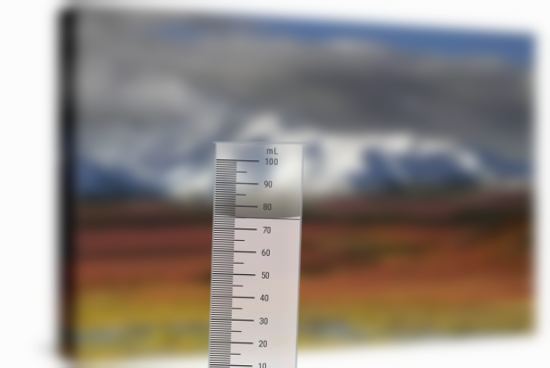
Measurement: **75** mL
